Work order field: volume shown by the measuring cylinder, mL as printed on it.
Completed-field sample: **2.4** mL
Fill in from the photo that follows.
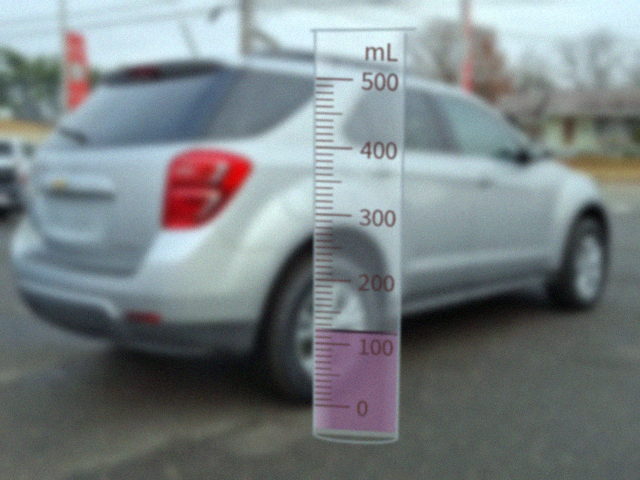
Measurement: **120** mL
